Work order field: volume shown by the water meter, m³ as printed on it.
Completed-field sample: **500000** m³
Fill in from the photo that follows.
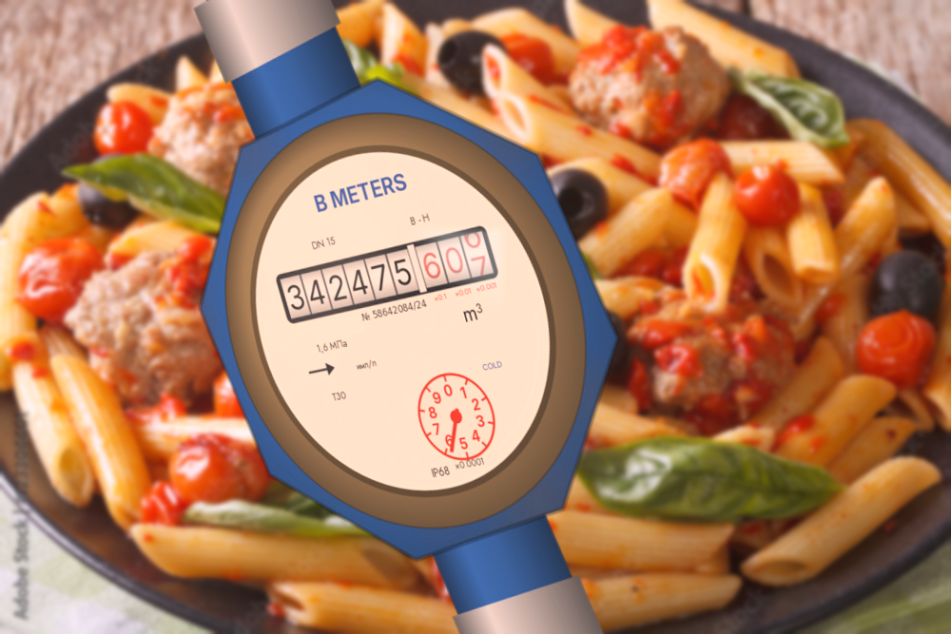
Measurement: **342475.6065** m³
